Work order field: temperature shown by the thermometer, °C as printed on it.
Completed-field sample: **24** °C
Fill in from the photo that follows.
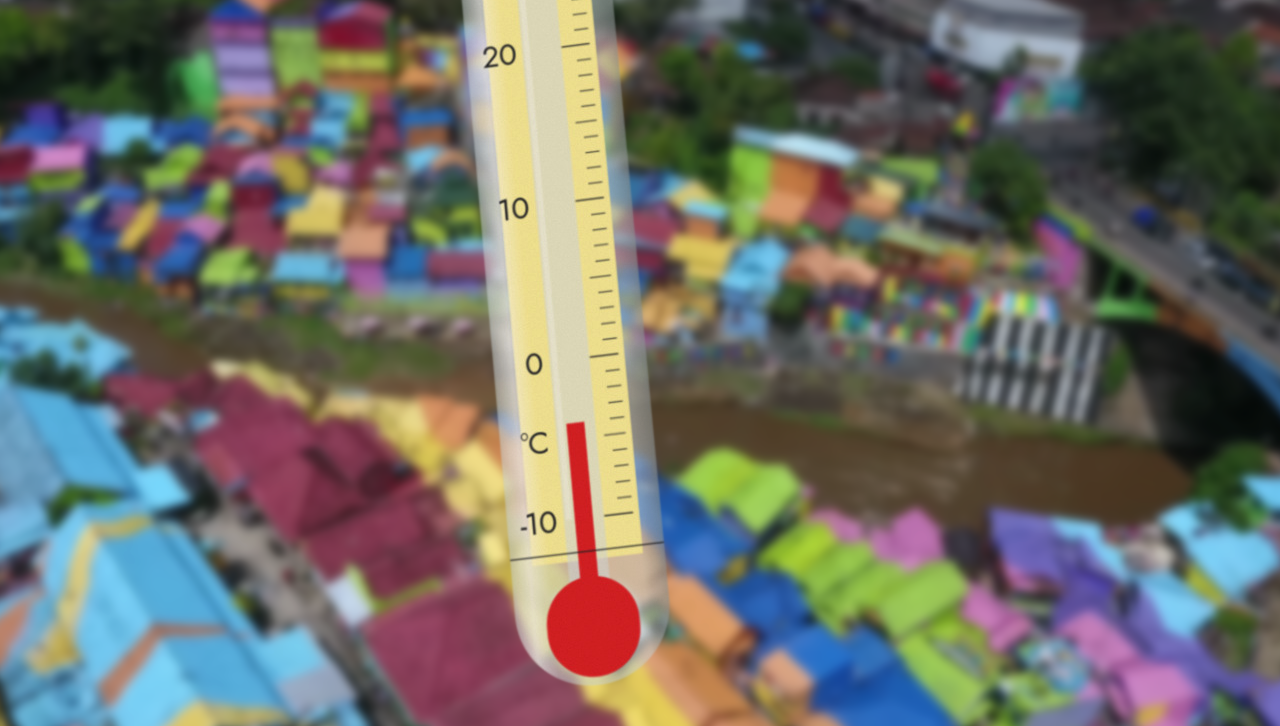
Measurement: **-4** °C
